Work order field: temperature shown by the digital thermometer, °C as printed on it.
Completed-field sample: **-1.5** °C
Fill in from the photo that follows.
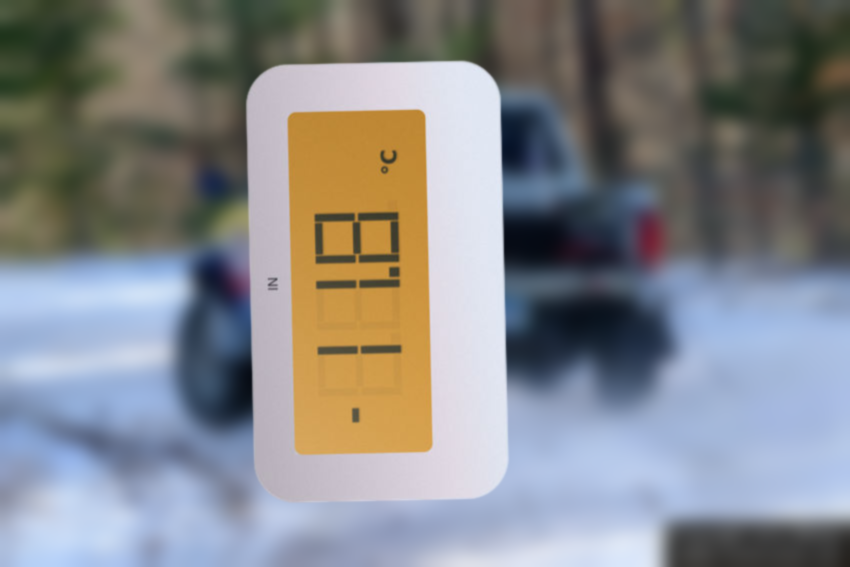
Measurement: **-11.8** °C
